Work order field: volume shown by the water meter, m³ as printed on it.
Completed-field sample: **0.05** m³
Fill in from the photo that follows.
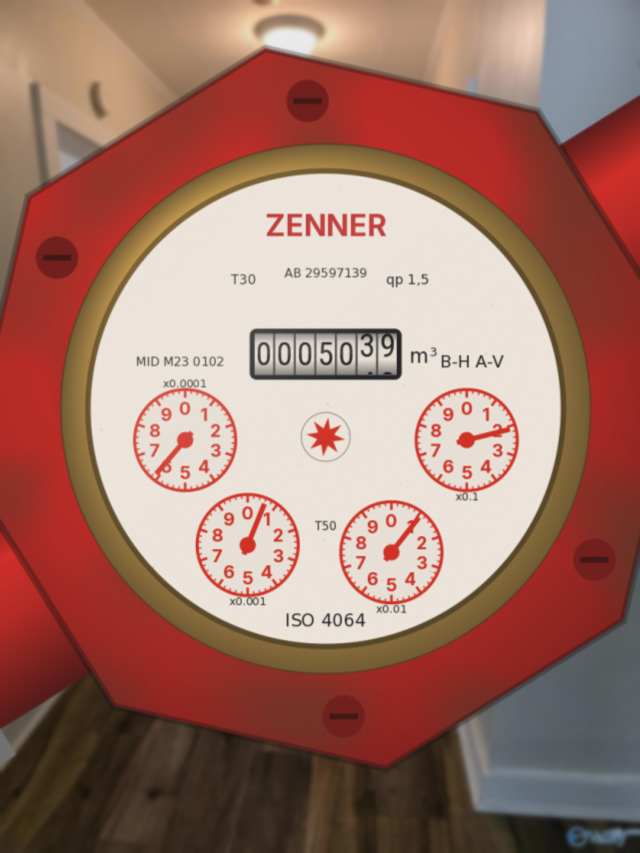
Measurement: **5039.2106** m³
